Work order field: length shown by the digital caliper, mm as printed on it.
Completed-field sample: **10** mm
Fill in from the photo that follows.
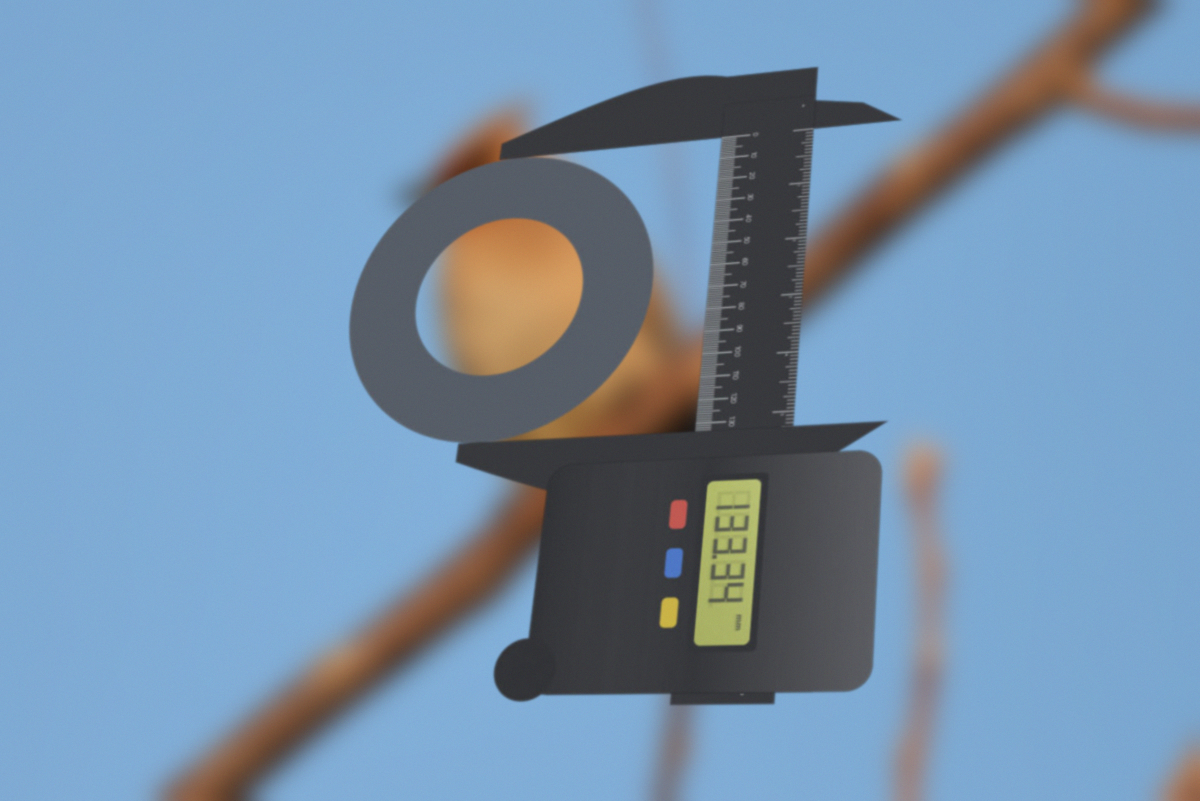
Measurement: **133.34** mm
